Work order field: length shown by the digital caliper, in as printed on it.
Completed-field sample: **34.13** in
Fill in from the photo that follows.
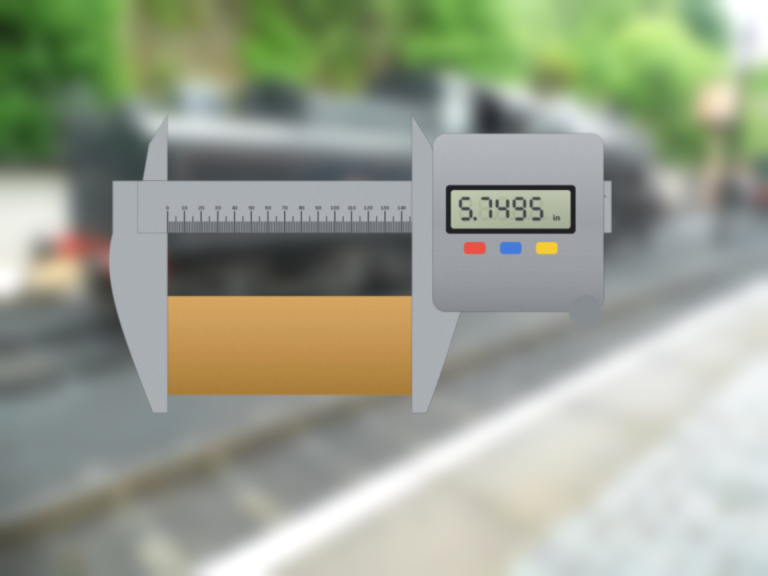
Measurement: **5.7495** in
